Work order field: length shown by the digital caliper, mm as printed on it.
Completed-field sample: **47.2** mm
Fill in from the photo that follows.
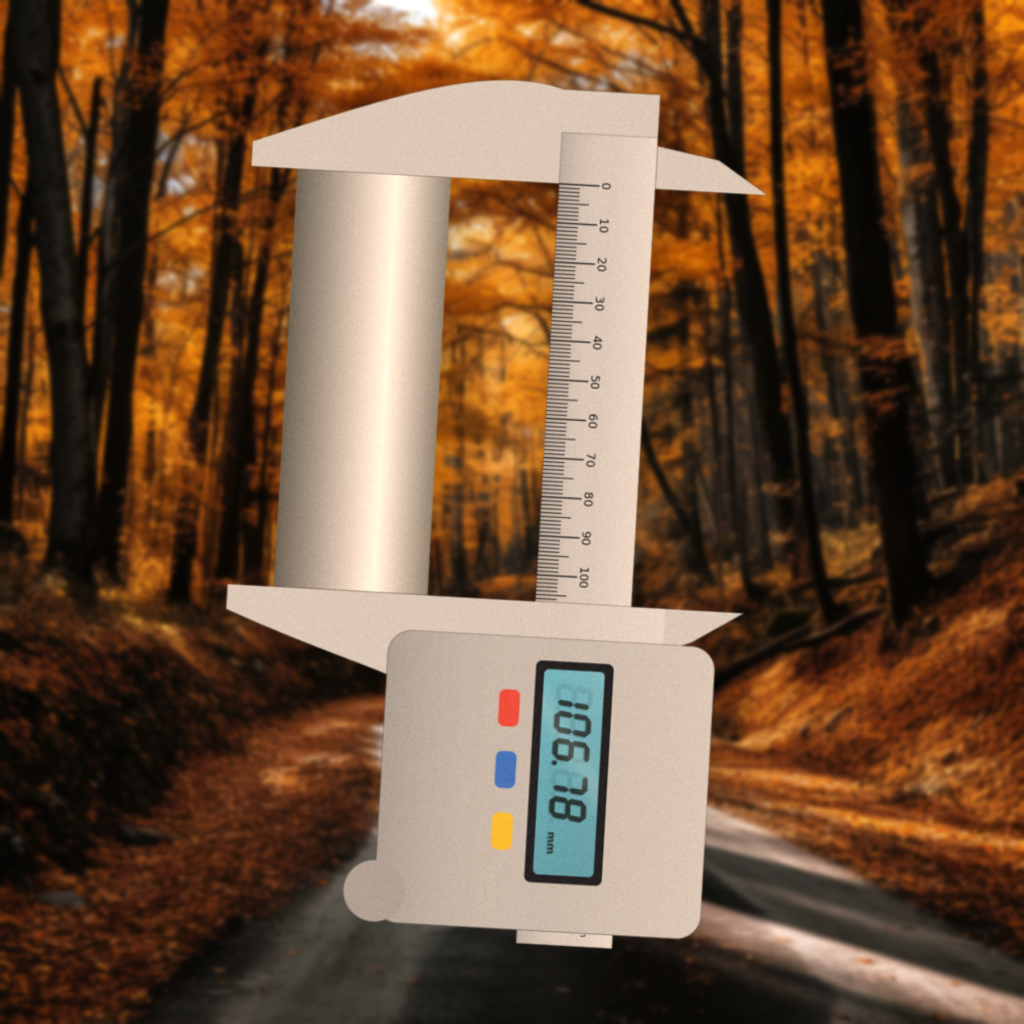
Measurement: **106.78** mm
